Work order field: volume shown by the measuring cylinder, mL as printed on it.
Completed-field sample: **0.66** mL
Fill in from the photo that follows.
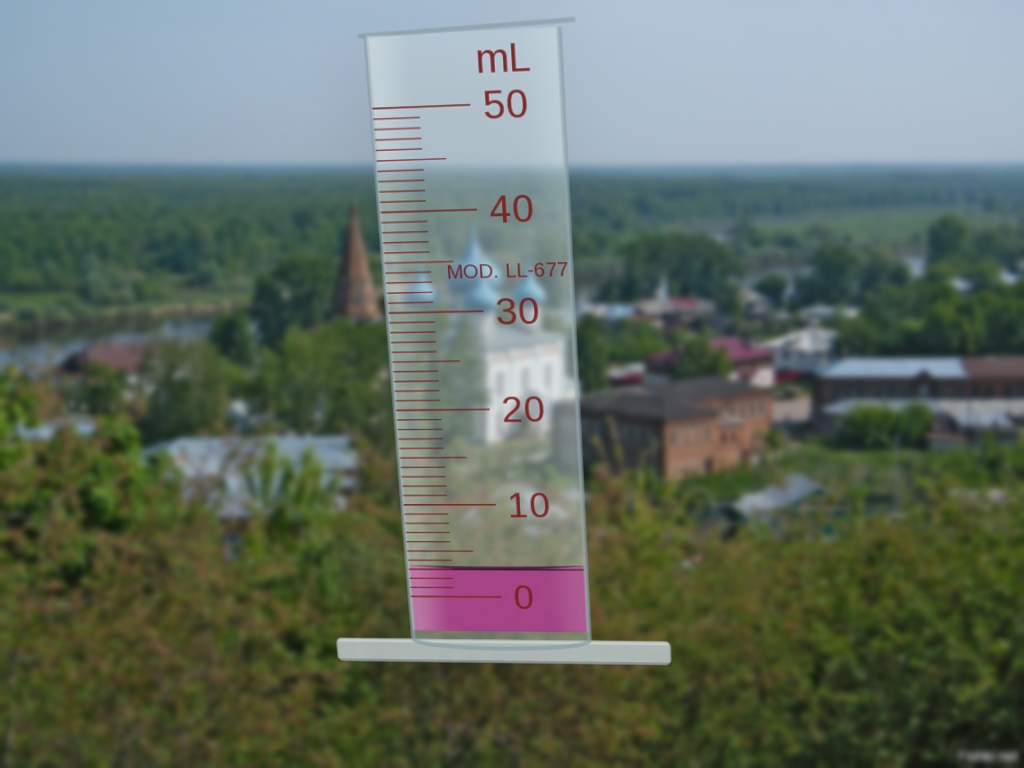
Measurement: **3** mL
